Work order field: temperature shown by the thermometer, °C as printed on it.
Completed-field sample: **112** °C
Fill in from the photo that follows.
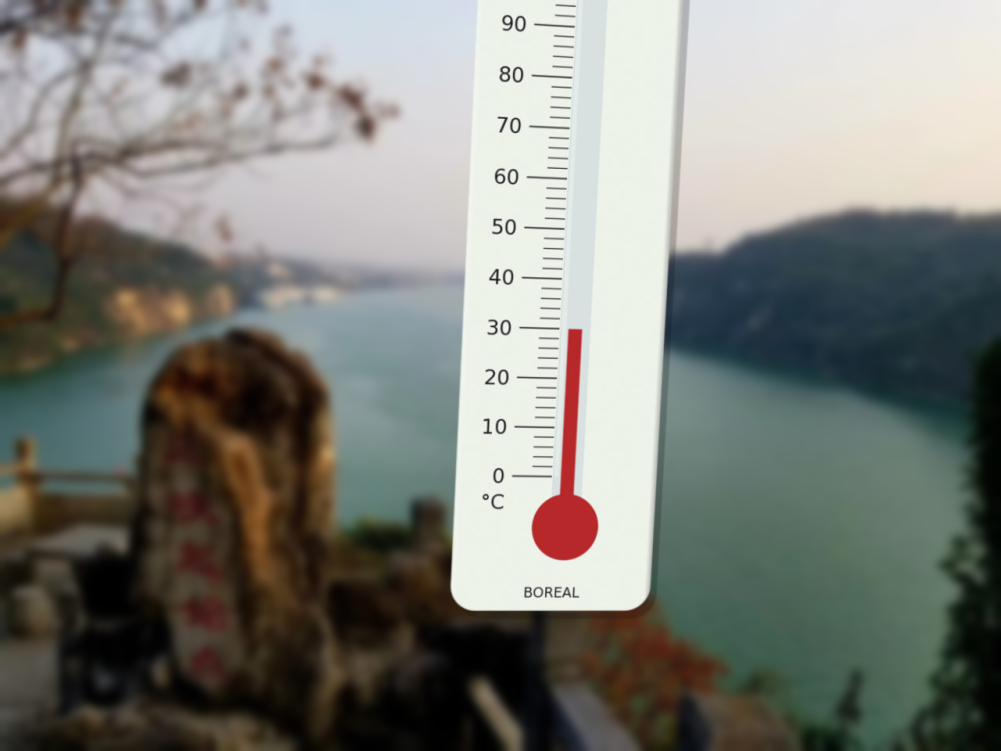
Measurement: **30** °C
